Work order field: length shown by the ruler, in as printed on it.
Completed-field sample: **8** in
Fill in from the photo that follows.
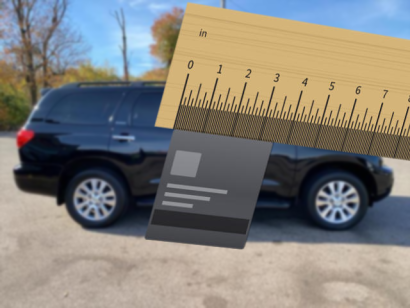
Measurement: **3.5** in
